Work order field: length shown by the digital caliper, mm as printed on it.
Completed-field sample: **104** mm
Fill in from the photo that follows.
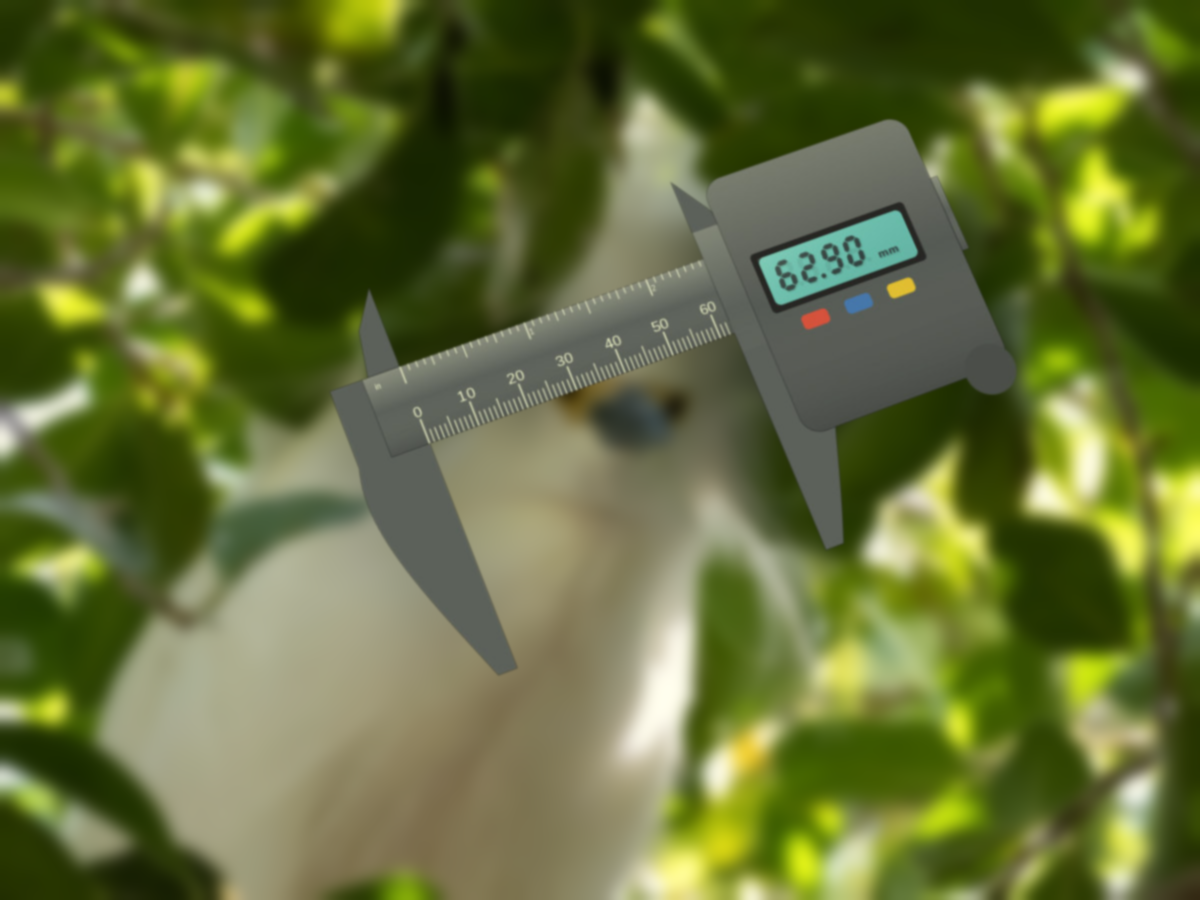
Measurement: **62.90** mm
